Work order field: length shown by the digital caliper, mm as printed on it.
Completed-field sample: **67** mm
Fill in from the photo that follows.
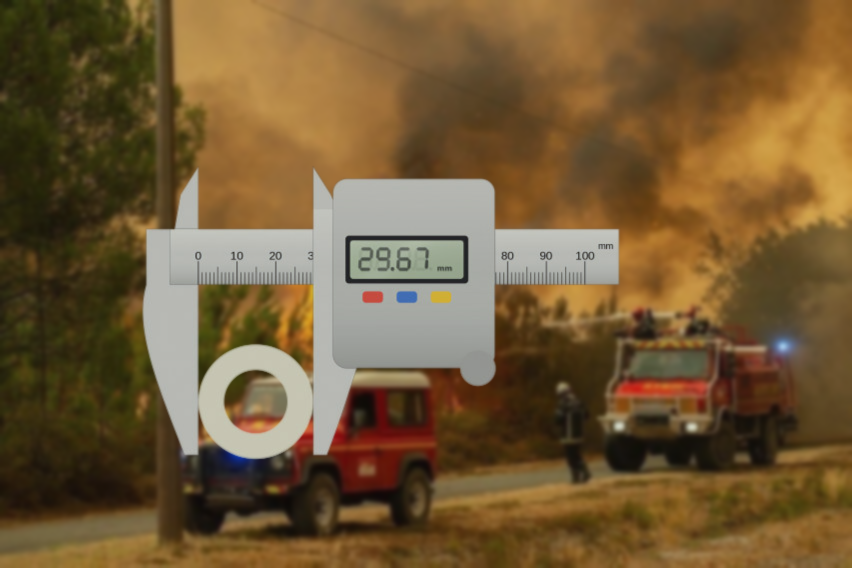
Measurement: **29.67** mm
